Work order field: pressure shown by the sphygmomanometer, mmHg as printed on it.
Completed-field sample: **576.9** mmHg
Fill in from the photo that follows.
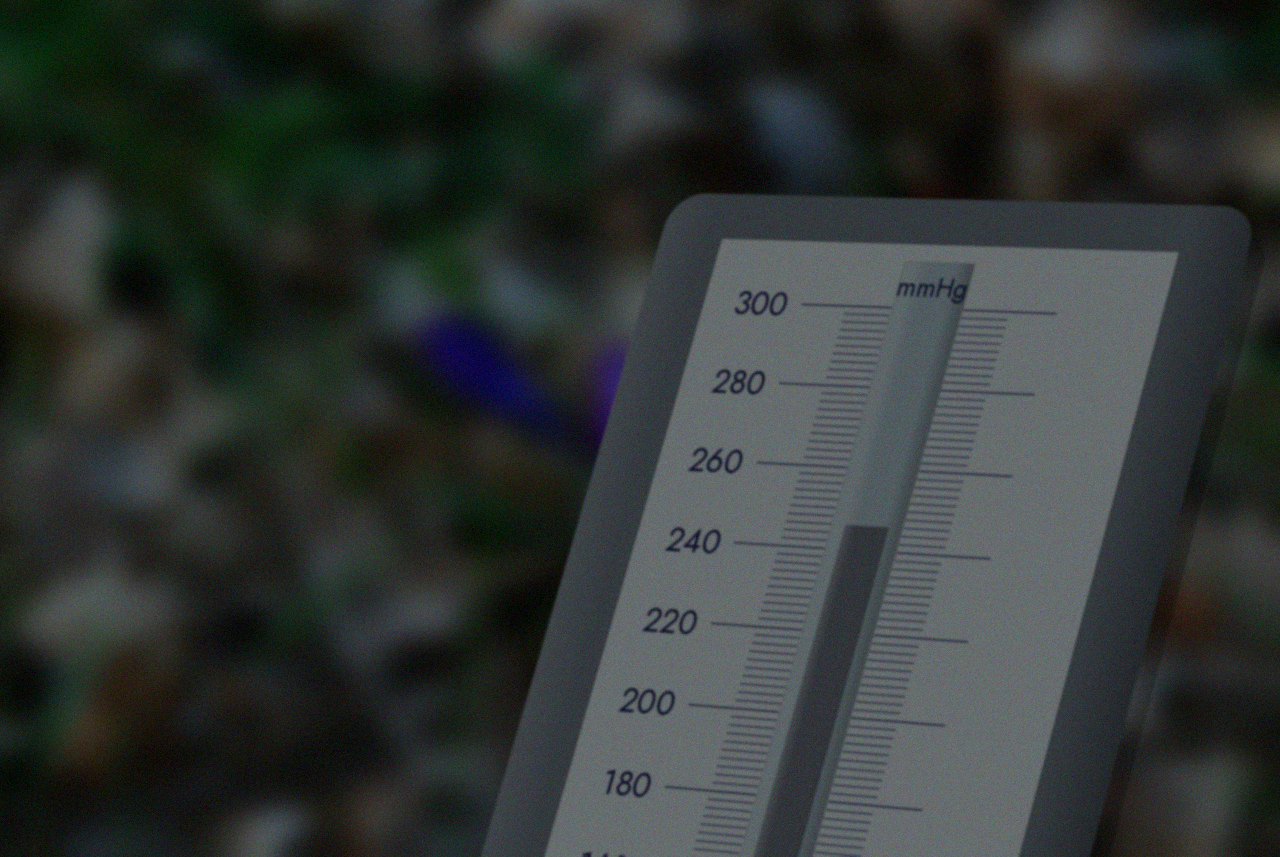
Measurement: **246** mmHg
